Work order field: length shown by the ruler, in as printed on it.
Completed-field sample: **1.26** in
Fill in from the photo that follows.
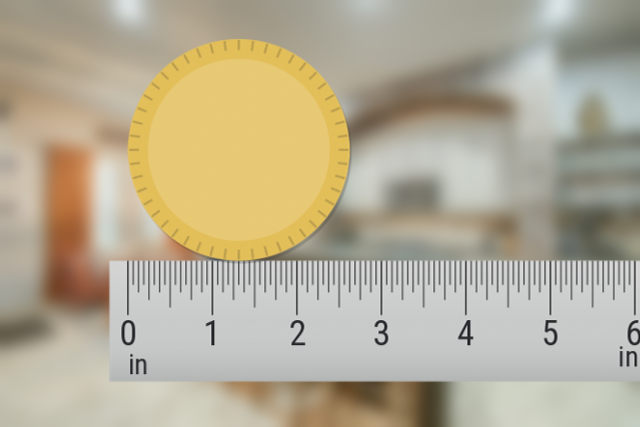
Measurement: **2.625** in
